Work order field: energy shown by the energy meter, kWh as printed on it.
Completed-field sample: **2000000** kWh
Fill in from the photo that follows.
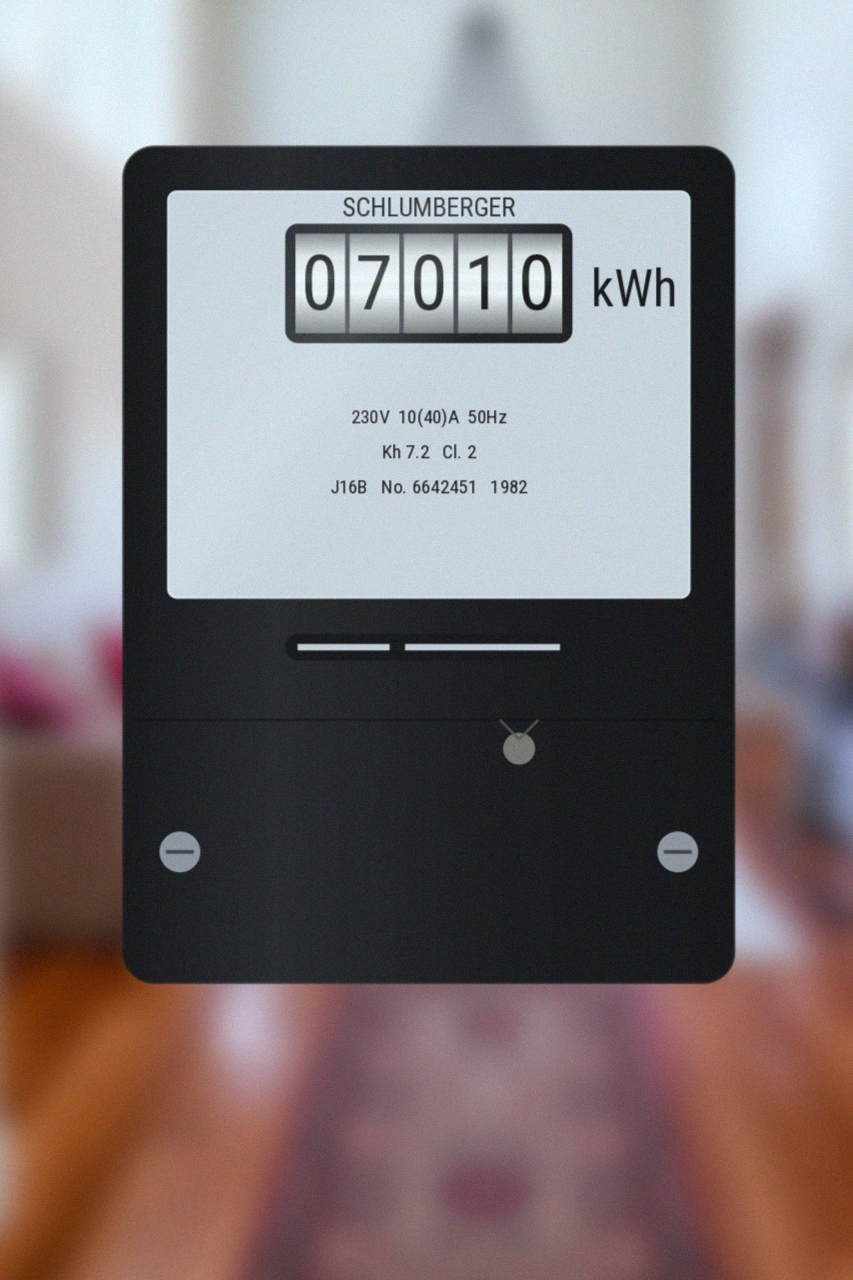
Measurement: **7010** kWh
